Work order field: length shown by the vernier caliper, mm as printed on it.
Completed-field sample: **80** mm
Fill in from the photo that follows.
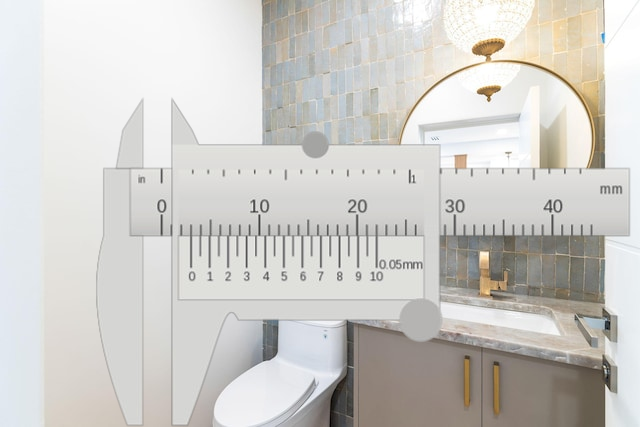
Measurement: **3.0** mm
